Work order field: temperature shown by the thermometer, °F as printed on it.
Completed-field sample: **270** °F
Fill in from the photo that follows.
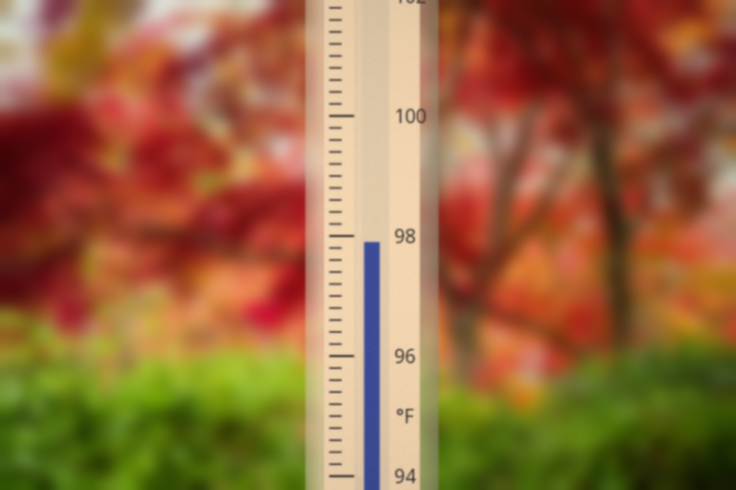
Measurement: **97.9** °F
